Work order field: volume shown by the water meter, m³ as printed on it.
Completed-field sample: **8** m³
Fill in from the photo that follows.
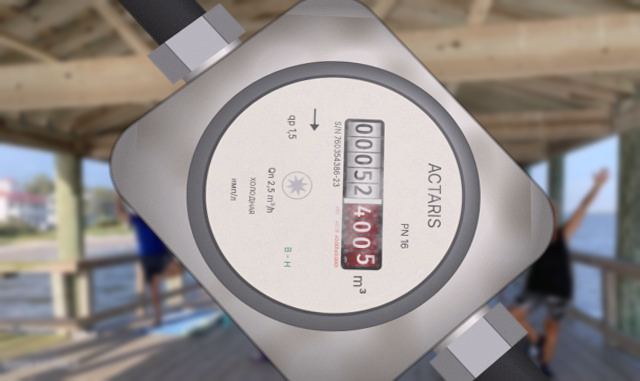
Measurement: **52.4005** m³
